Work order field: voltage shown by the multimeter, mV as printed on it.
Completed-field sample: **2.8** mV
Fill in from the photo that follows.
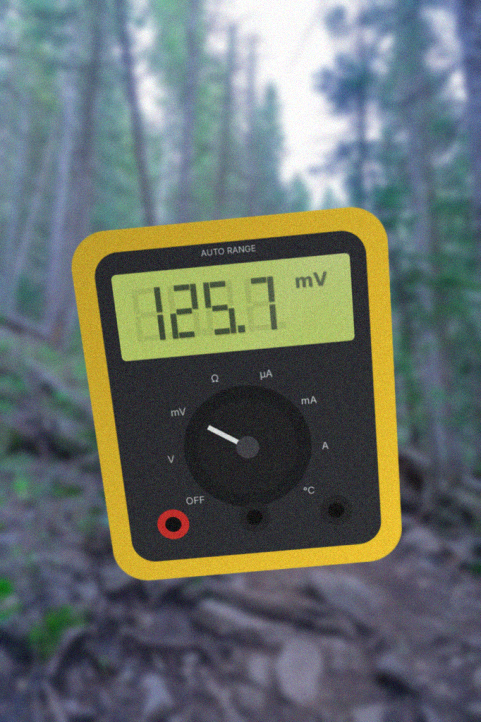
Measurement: **125.7** mV
